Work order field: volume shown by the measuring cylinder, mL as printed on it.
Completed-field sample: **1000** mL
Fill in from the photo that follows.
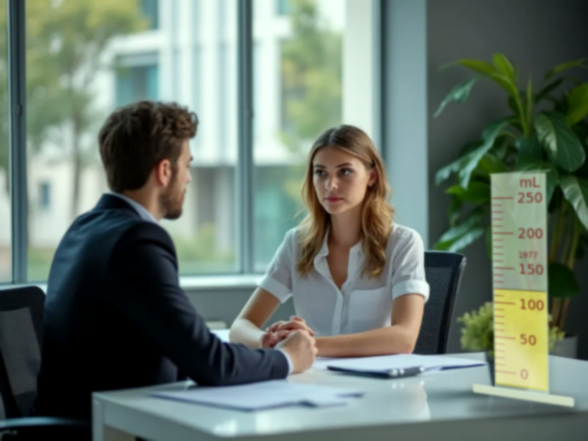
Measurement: **120** mL
